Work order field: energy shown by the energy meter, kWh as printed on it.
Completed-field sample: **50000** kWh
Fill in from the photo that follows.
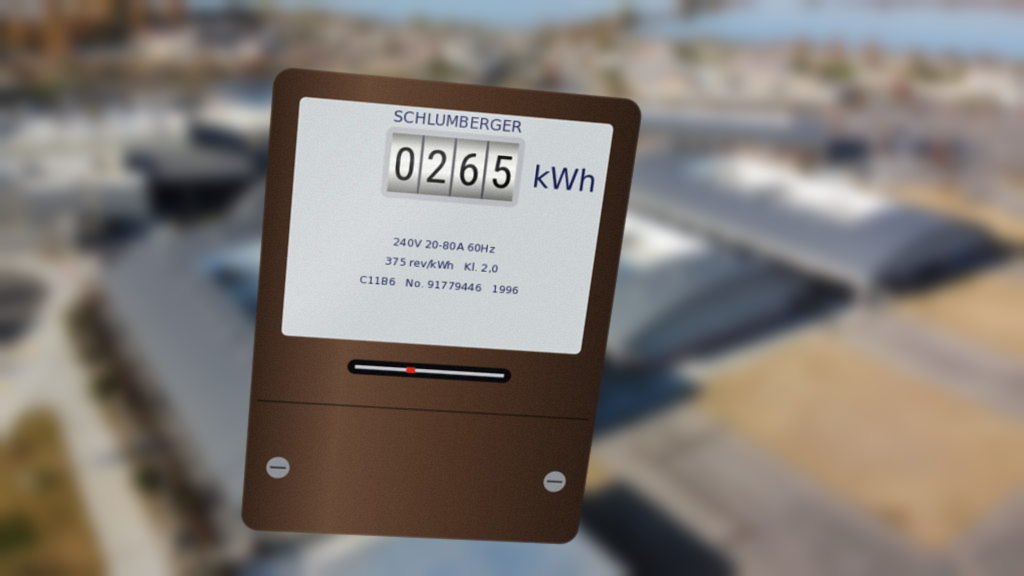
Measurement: **265** kWh
